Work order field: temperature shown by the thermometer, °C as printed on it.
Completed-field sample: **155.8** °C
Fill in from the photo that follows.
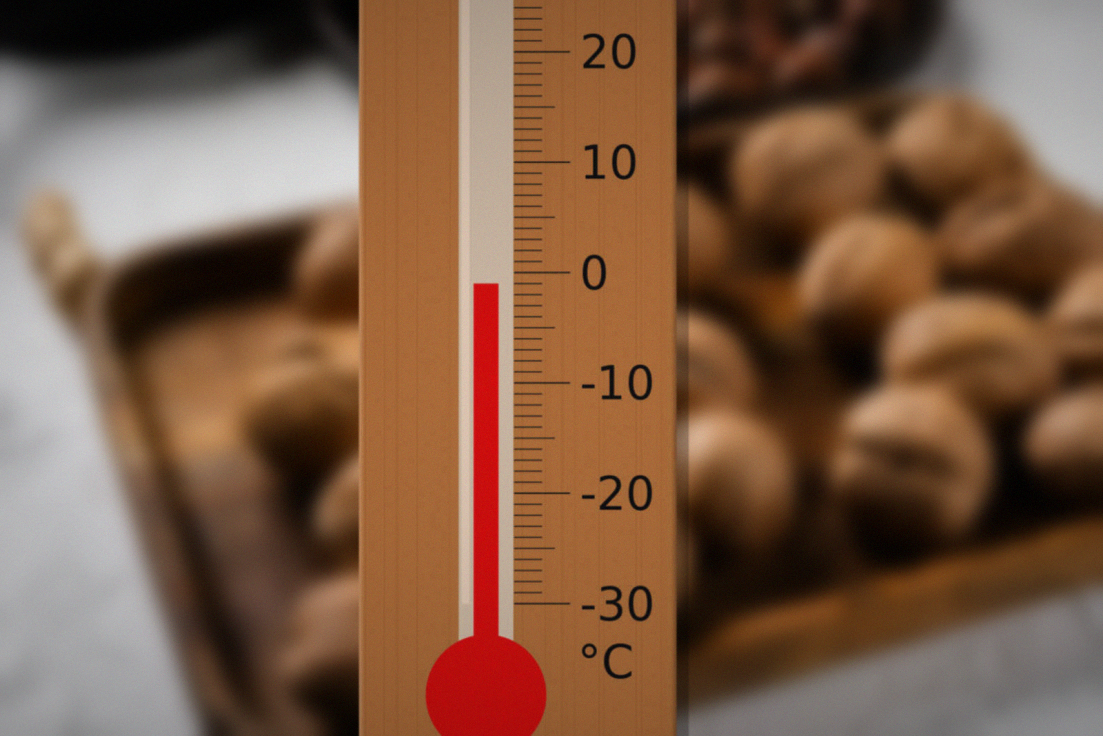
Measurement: **-1** °C
